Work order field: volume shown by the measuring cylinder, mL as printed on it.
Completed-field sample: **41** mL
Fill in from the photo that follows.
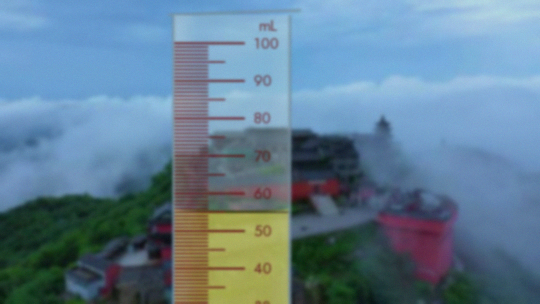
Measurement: **55** mL
